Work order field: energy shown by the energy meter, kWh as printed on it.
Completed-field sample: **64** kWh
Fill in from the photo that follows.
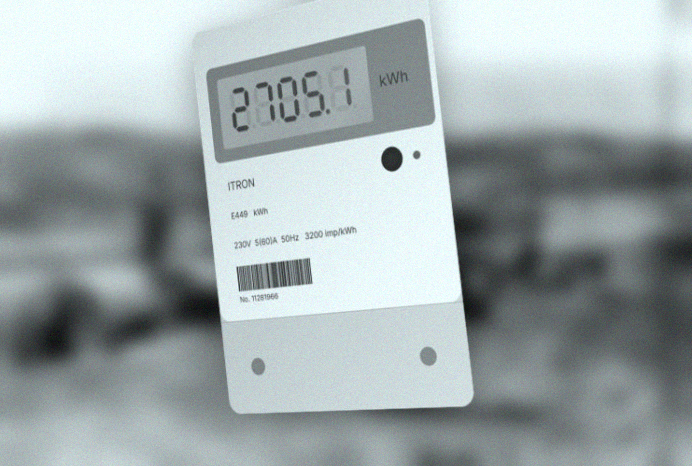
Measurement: **2705.1** kWh
